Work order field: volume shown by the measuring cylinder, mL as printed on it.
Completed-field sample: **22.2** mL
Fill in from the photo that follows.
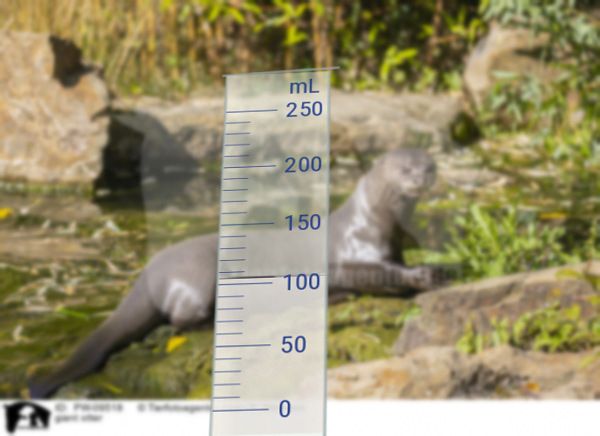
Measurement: **105** mL
